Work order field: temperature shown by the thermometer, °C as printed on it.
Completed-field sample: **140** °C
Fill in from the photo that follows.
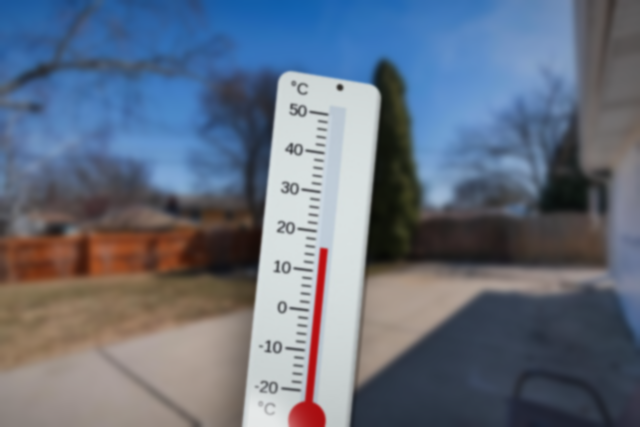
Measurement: **16** °C
